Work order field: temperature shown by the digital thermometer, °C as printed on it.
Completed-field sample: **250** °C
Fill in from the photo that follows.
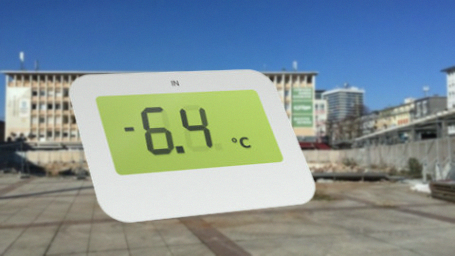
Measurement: **-6.4** °C
